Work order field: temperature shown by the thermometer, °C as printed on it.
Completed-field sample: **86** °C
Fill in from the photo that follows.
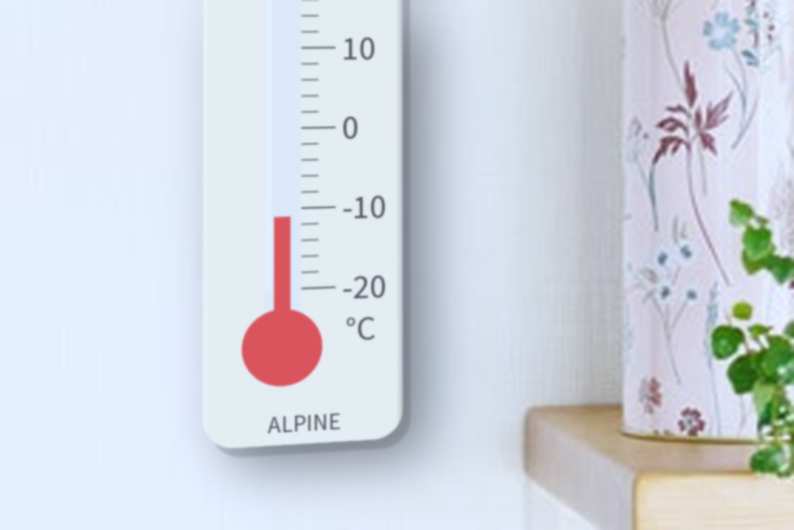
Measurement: **-11** °C
